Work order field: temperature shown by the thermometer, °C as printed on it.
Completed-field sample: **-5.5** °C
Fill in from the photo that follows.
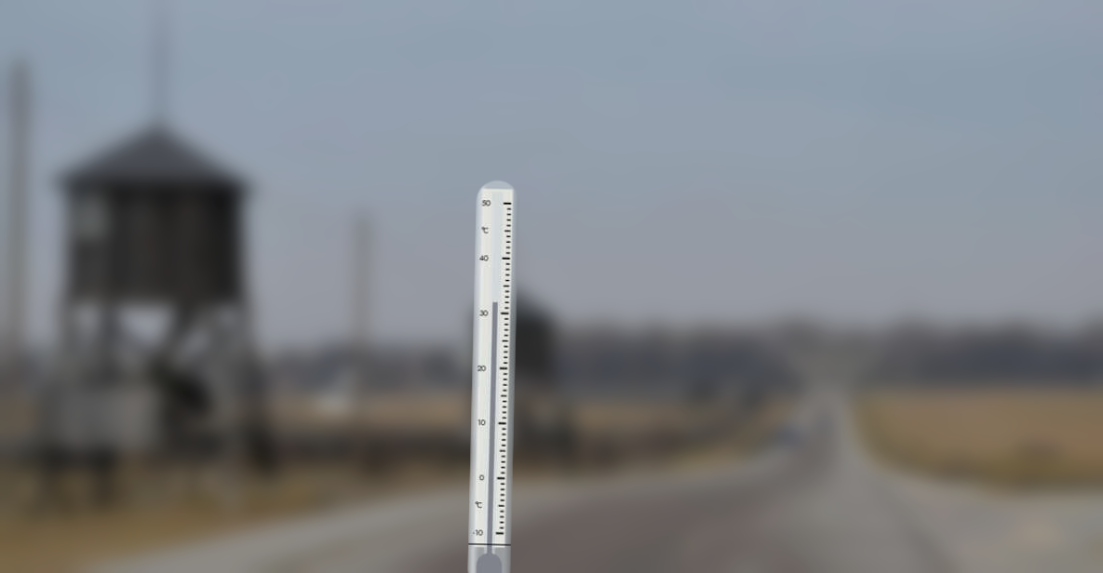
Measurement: **32** °C
